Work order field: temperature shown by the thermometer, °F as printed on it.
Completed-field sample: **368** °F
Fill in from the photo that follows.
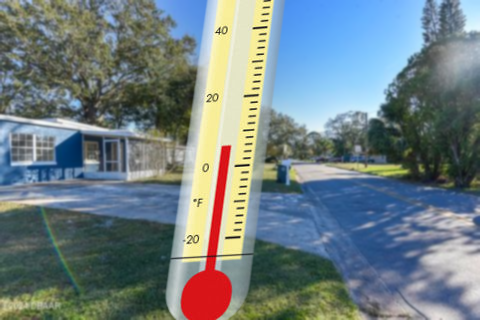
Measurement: **6** °F
